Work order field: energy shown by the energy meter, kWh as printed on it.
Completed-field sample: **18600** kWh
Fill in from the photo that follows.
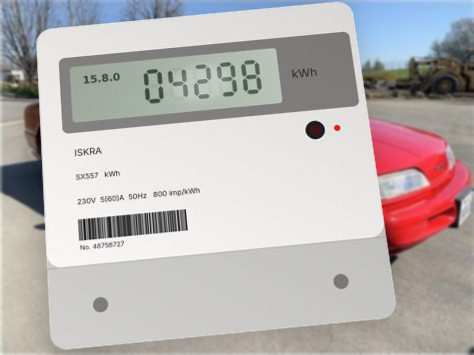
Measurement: **4298** kWh
